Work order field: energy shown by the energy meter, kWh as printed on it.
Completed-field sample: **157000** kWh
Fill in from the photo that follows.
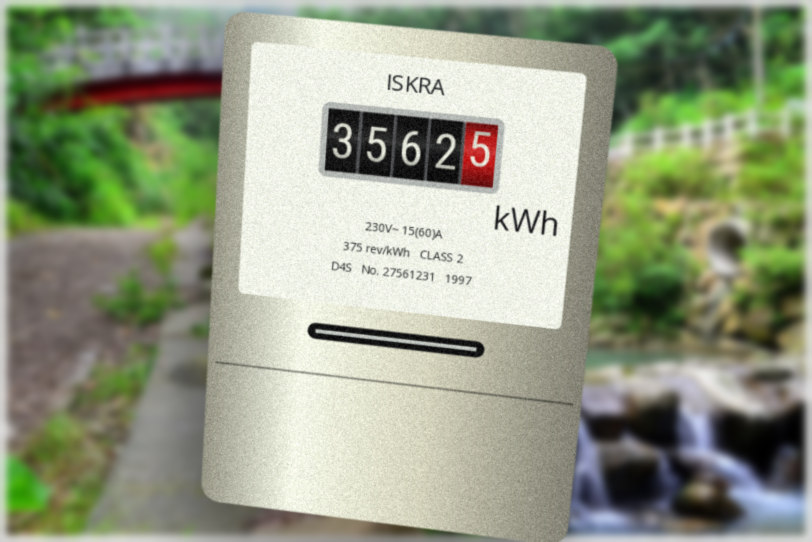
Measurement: **3562.5** kWh
